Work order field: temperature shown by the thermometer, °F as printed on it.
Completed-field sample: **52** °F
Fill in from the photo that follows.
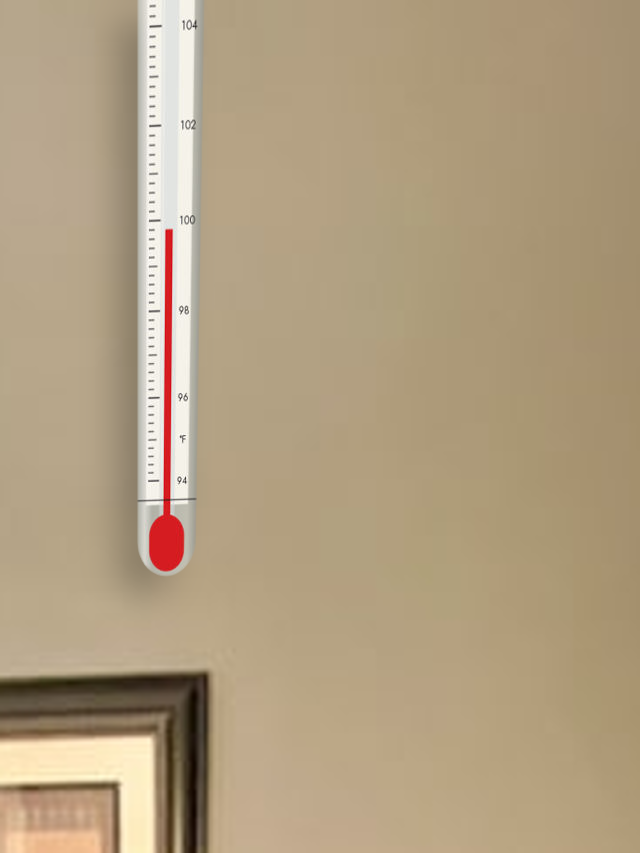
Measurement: **99.8** °F
